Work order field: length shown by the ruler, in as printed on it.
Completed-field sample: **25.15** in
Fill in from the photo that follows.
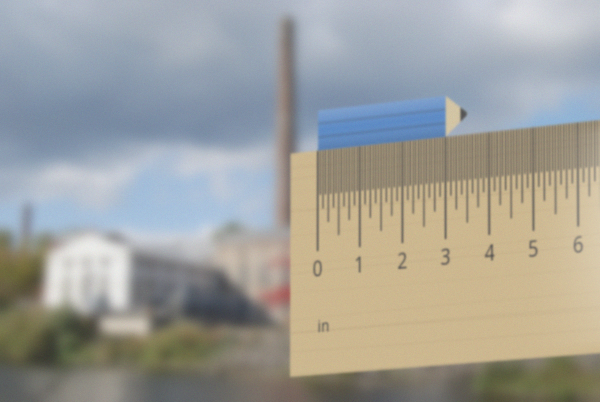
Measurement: **3.5** in
